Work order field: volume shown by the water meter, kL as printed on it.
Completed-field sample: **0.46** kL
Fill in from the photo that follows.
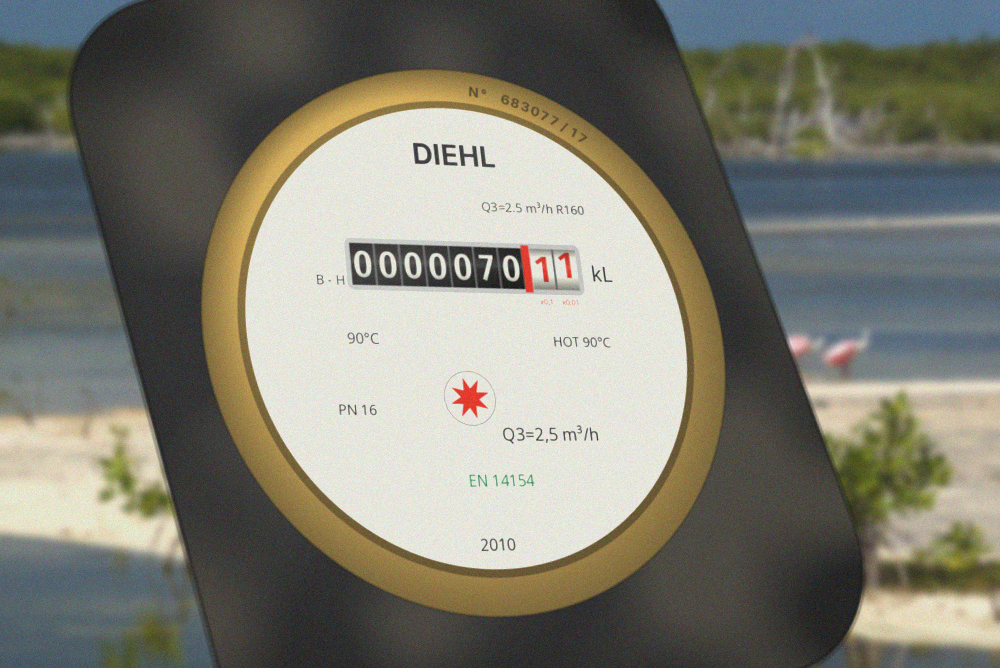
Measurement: **70.11** kL
